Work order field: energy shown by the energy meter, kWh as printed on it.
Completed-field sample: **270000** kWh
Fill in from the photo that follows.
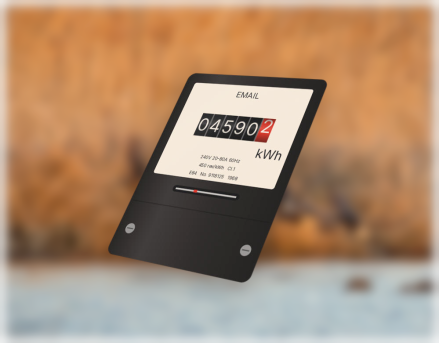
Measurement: **4590.2** kWh
